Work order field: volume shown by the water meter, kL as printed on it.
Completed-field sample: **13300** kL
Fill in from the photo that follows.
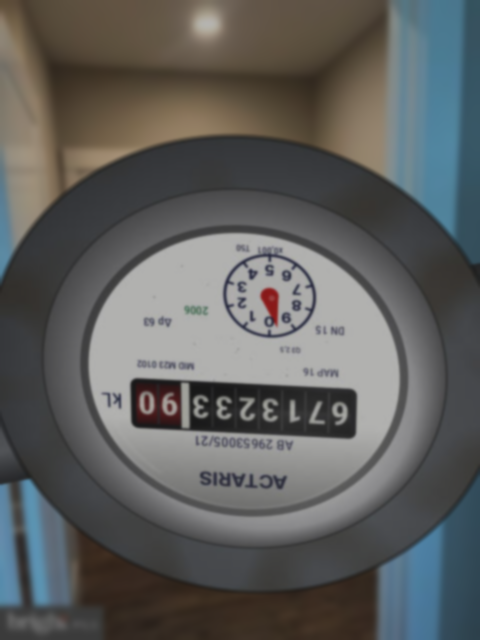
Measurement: **6713233.899** kL
